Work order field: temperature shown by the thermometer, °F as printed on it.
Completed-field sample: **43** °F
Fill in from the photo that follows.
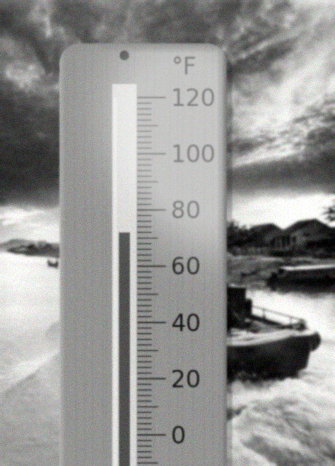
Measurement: **72** °F
